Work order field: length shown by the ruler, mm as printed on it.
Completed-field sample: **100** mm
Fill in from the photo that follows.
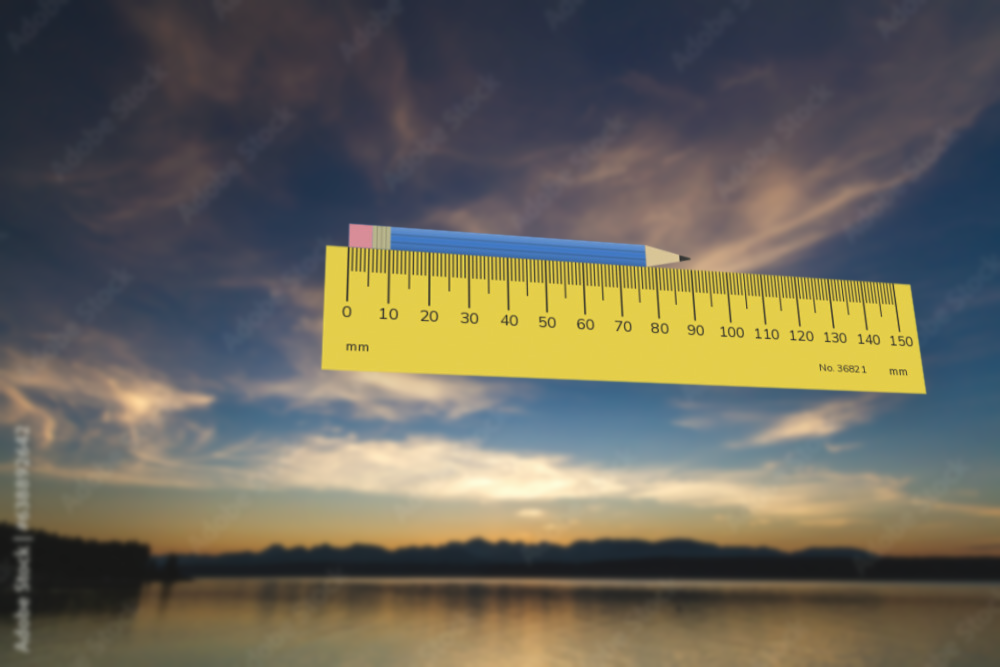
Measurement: **90** mm
